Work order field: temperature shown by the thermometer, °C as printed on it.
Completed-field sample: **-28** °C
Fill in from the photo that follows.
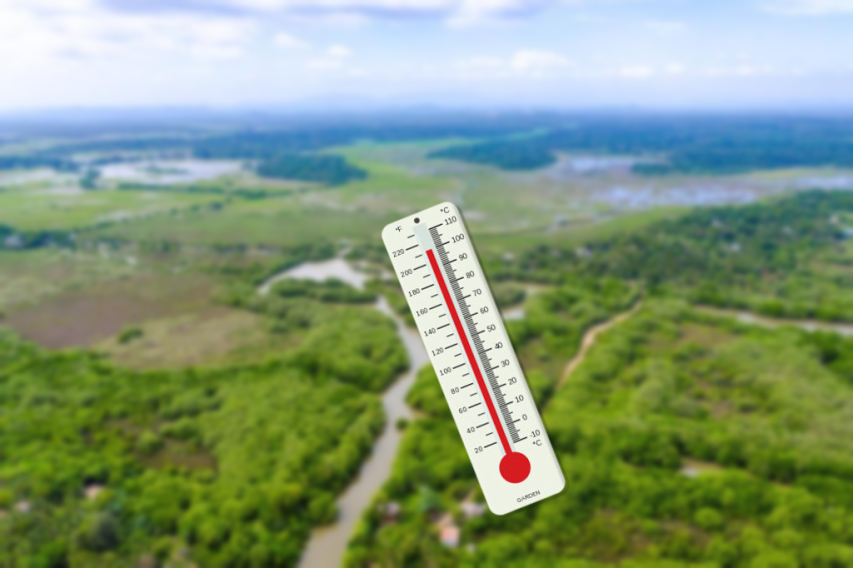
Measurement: **100** °C
